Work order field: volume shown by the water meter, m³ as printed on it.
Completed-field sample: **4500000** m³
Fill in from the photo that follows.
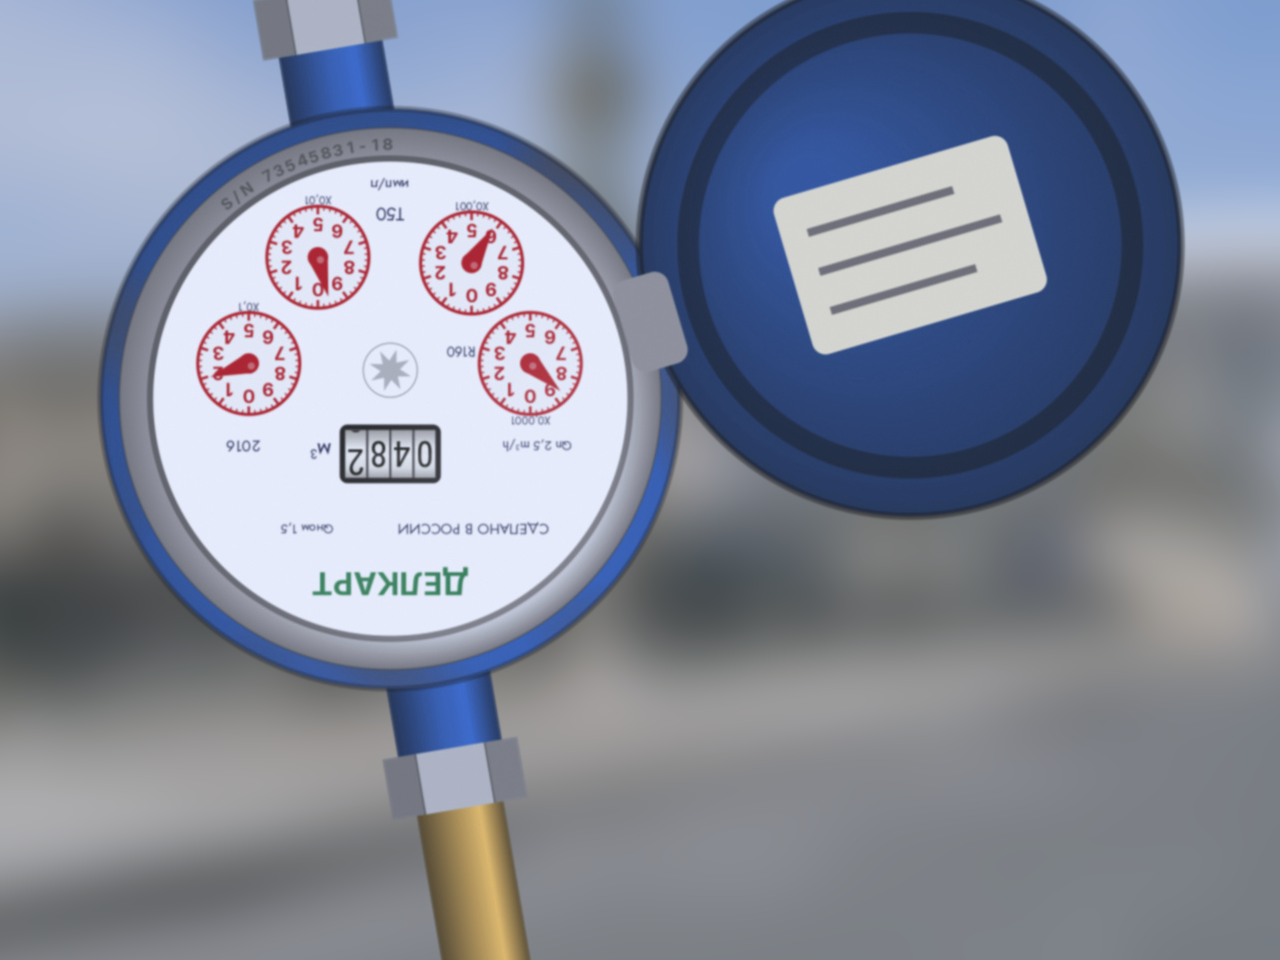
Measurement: **482.1958** m³
